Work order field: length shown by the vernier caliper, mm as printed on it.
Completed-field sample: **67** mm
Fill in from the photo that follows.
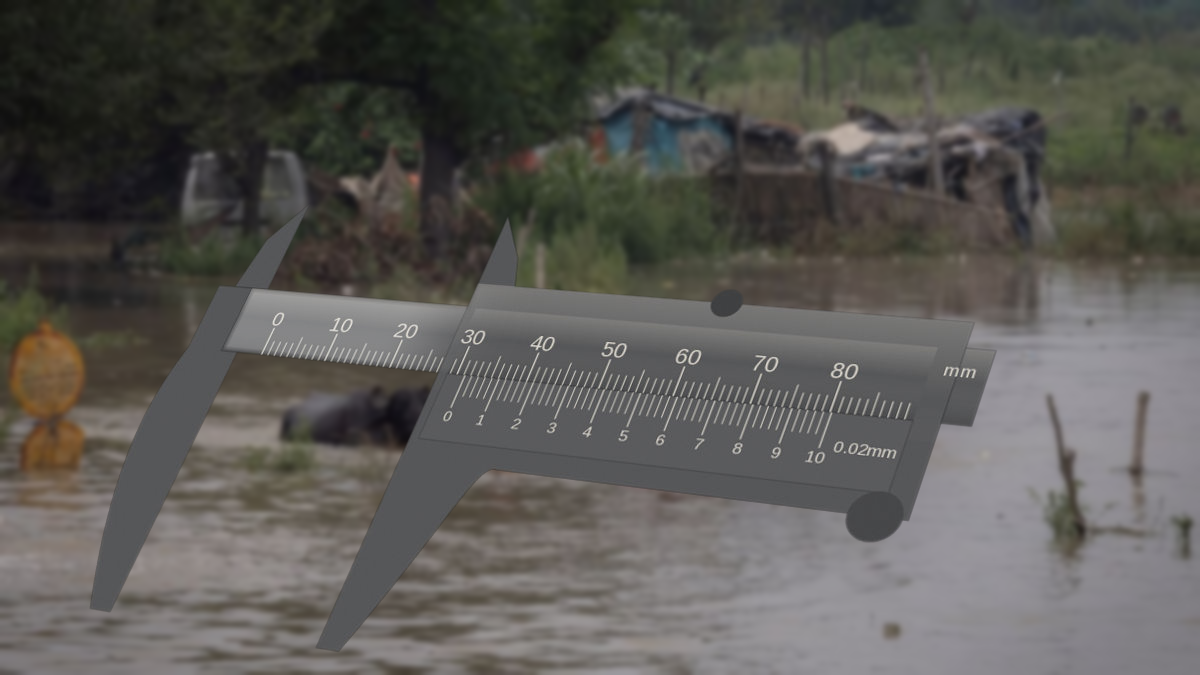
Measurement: **31.2** mm
